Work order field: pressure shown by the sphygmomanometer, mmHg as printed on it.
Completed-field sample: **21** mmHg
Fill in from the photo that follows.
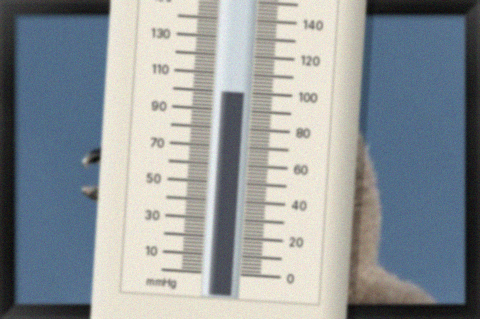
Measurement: **100** mmHg
